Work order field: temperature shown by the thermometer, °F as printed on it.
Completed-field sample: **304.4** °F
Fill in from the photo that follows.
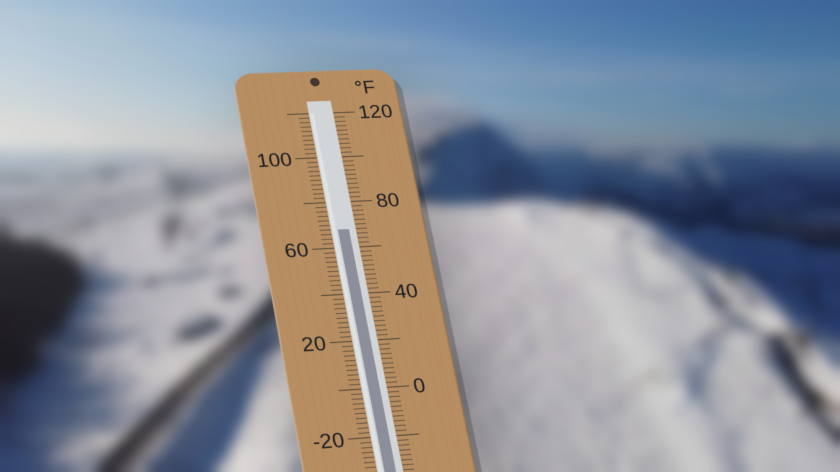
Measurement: **68** °F
